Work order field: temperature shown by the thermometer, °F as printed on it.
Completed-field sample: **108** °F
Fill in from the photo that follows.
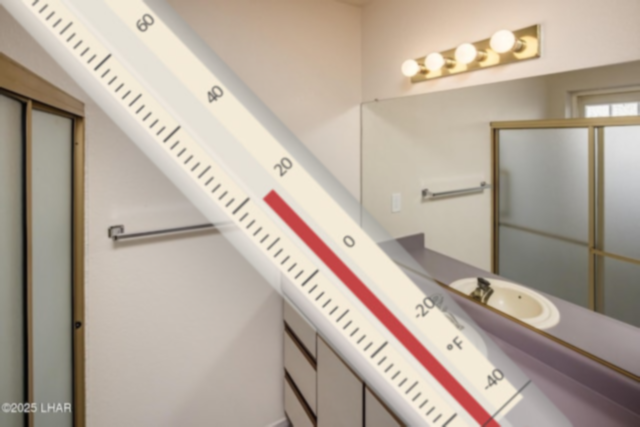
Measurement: **18** °F
